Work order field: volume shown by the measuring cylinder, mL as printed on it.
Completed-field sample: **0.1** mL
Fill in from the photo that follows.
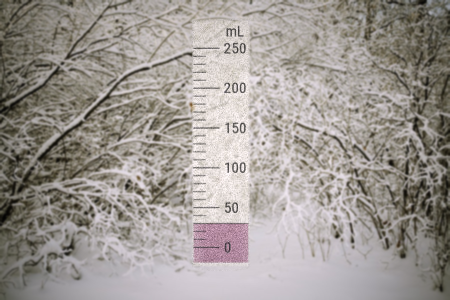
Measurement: **30** mL
